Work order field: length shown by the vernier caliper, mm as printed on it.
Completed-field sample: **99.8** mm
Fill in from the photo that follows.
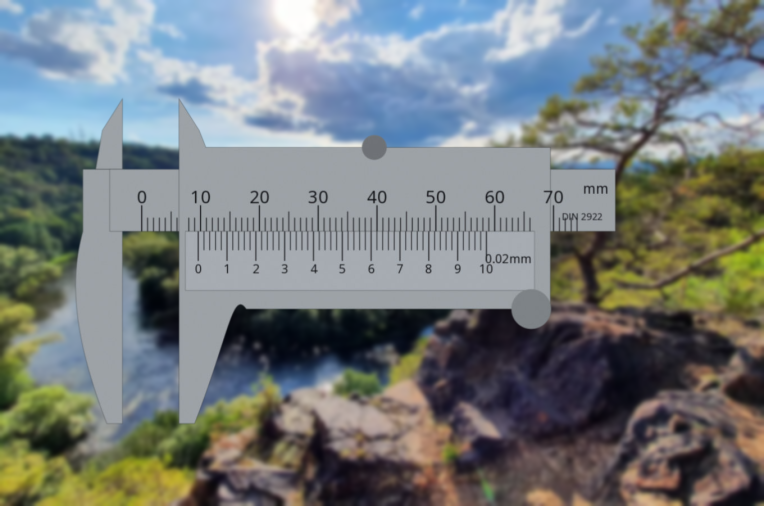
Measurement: **9.6** mm
